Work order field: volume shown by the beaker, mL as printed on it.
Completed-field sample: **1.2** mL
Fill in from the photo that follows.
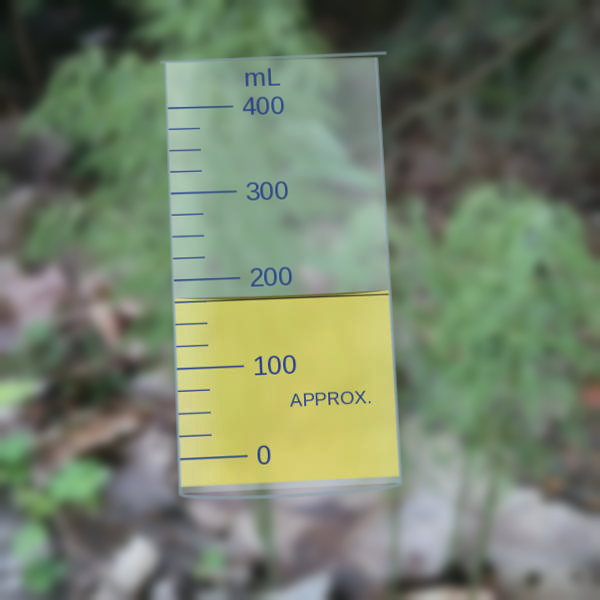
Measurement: **175** mL
